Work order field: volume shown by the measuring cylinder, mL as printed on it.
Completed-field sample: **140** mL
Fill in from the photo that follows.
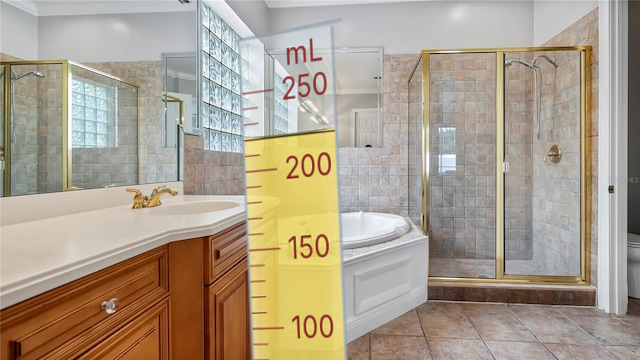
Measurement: **220** mL
